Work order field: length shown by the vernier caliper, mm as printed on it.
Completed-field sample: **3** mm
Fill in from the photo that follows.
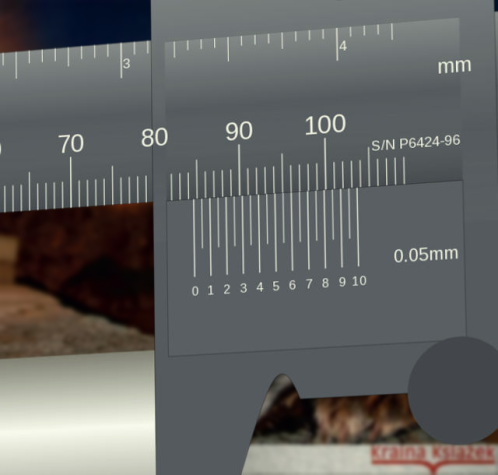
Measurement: **84.6** mm
